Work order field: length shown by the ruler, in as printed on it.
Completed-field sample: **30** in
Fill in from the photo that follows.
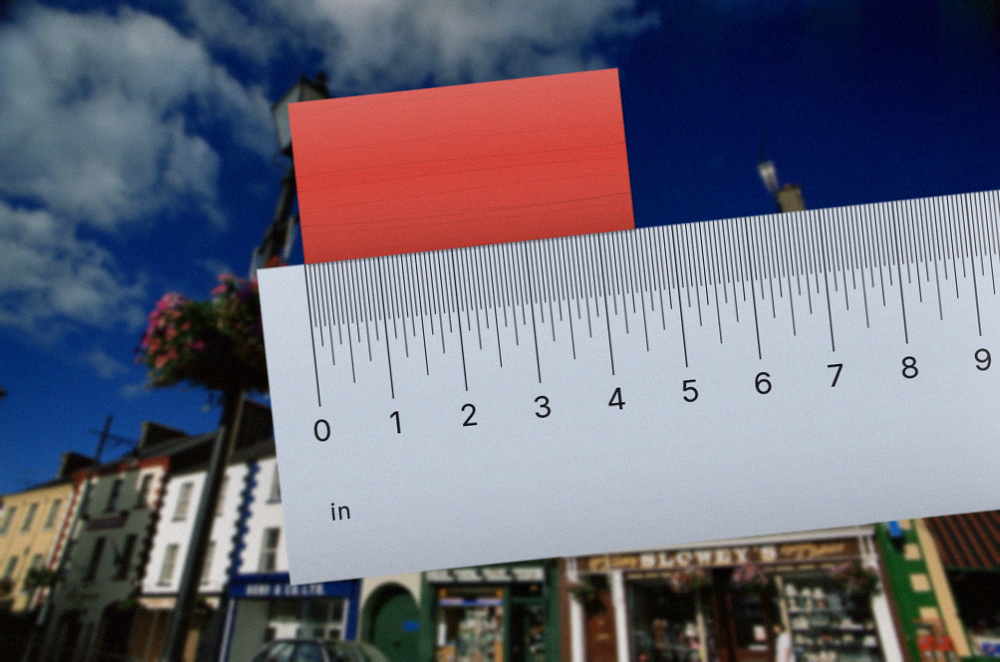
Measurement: **4.5** in
